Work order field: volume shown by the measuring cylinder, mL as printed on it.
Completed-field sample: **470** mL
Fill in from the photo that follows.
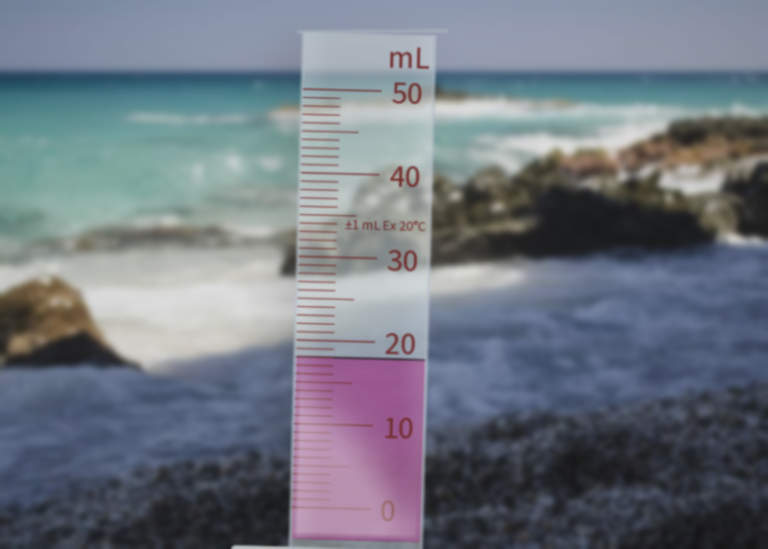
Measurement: **18** mL
